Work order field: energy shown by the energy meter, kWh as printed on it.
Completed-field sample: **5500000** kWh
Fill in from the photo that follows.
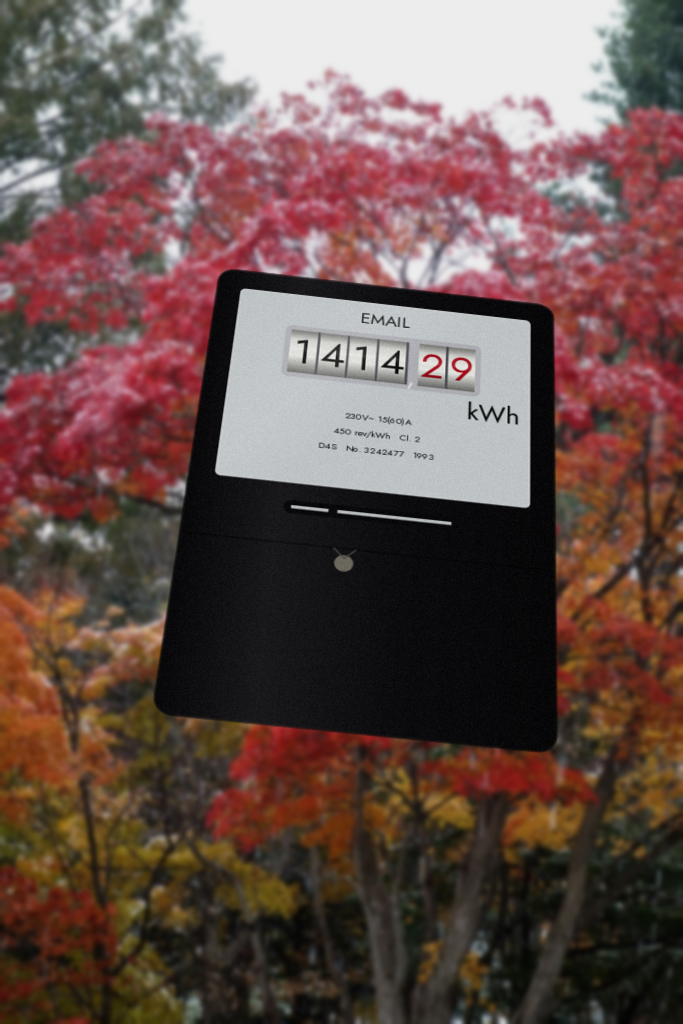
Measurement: **1414.29** kWh
